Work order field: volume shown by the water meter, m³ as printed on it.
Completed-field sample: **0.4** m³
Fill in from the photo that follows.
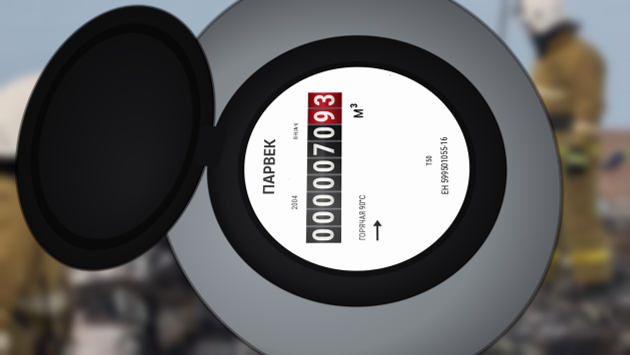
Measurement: **70.93** m³
